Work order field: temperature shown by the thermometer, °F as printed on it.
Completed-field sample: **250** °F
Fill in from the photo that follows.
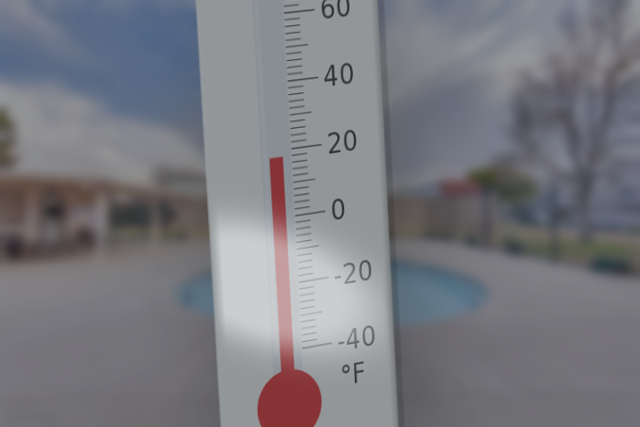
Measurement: **18** °F
